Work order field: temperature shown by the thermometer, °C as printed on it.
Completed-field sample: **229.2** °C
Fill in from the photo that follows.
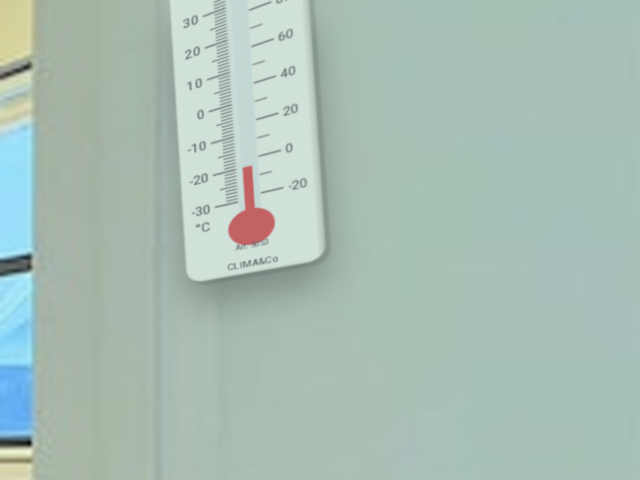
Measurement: **-20** °C
